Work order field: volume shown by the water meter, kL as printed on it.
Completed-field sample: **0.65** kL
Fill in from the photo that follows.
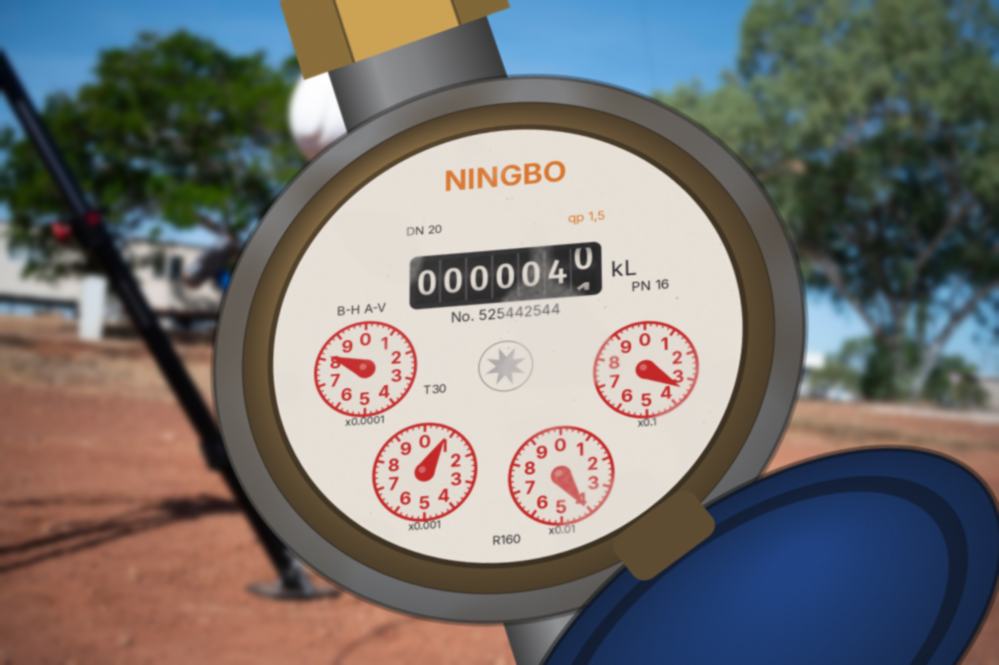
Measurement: **40.3408** kL
